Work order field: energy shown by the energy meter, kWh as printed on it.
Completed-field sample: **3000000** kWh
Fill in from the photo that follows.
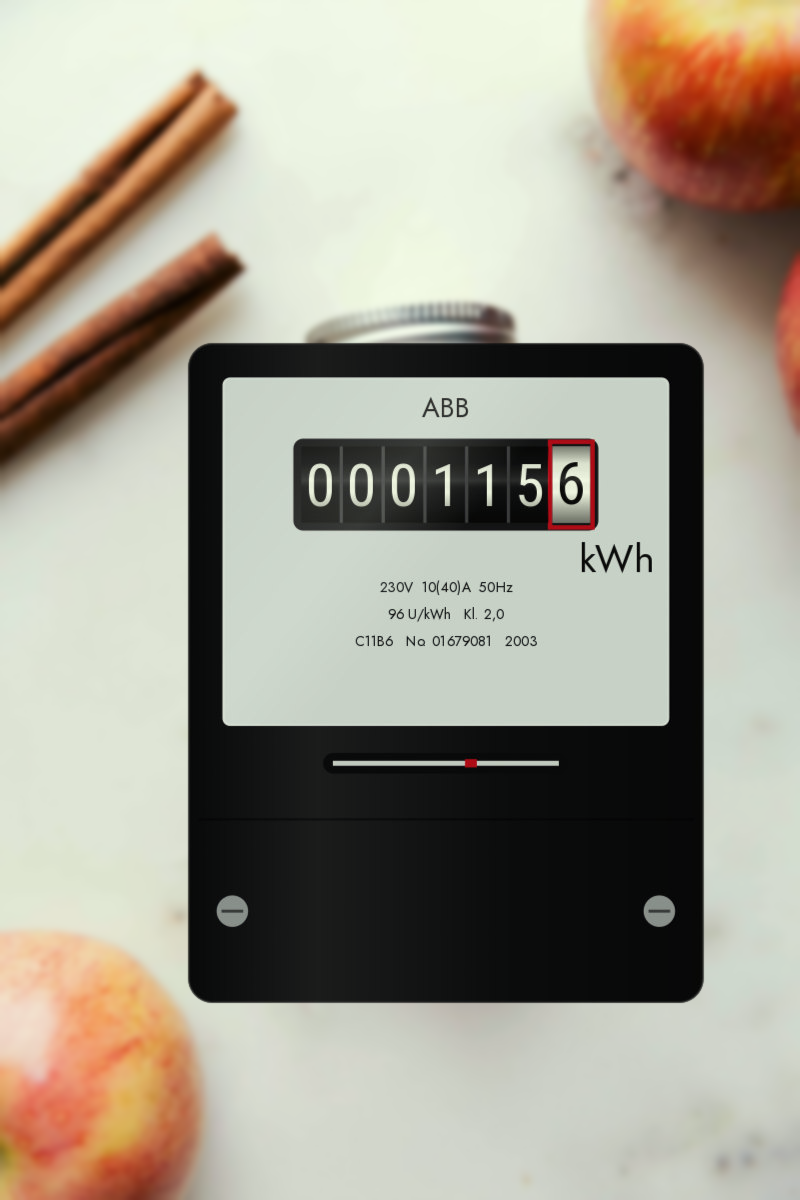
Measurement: **115.6** kWh
